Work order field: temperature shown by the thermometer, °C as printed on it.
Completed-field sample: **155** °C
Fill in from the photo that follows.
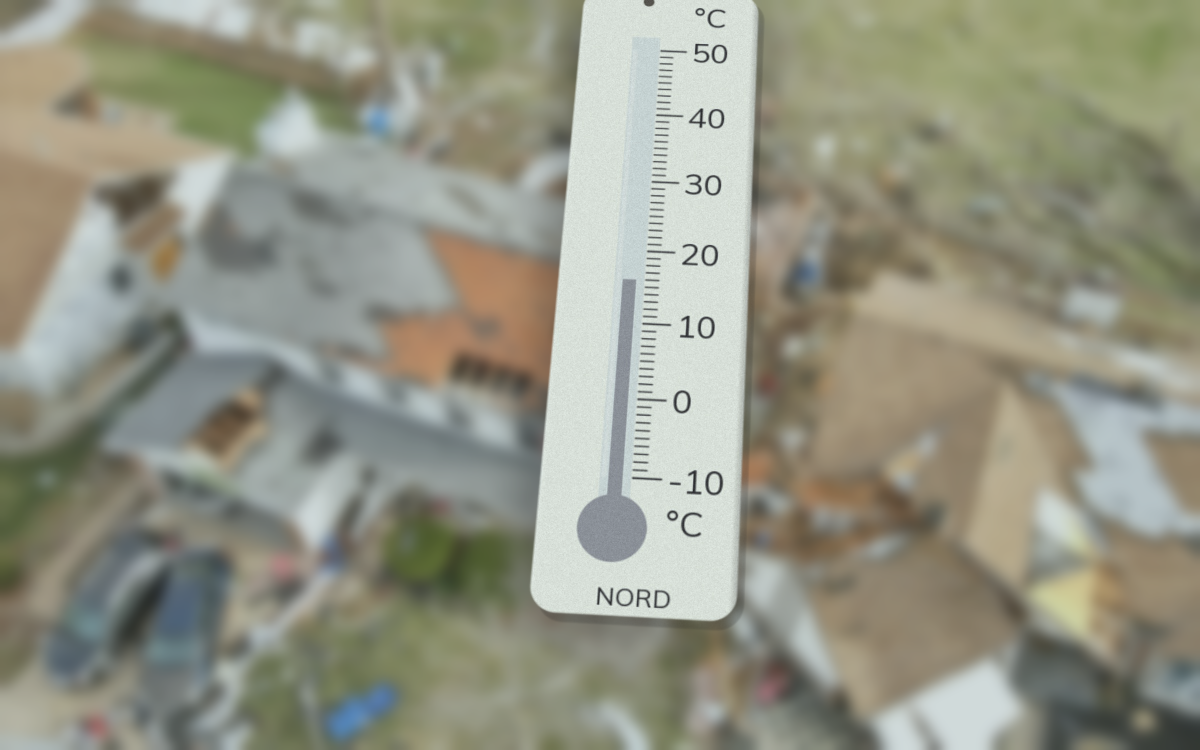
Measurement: **16** °C
